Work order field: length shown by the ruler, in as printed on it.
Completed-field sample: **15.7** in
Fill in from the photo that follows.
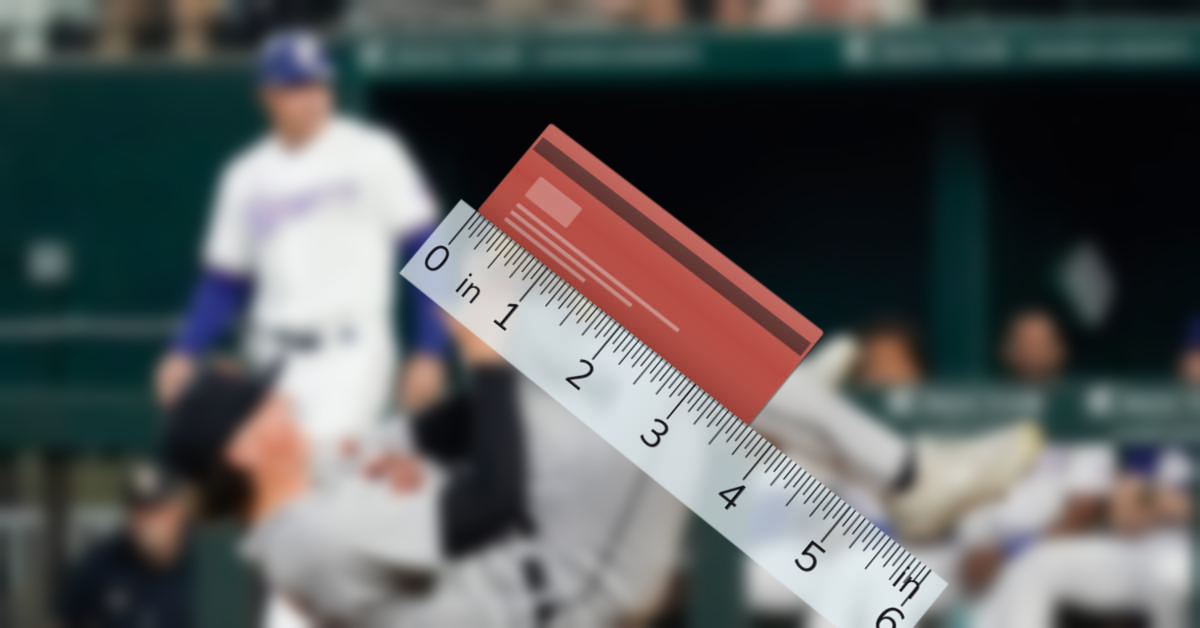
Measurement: **3.6875** in
